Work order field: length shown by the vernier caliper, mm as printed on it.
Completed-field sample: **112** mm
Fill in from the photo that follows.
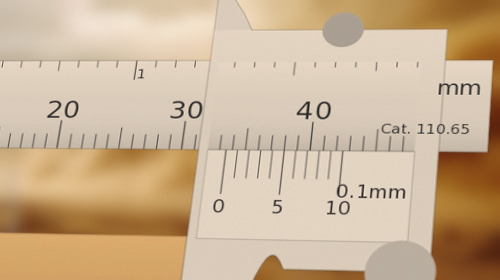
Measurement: **33.5** mm
